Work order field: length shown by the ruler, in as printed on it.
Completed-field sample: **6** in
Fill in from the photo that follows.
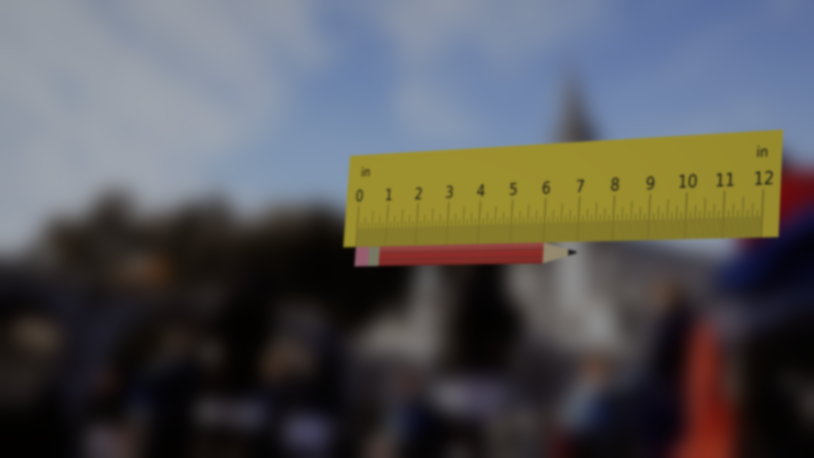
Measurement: **7** in
